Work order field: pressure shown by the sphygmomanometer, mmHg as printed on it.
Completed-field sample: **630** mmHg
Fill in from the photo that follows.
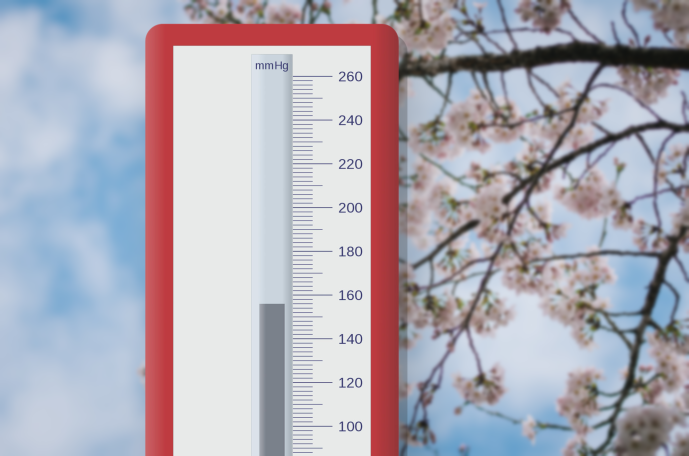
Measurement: **156** mmHg
